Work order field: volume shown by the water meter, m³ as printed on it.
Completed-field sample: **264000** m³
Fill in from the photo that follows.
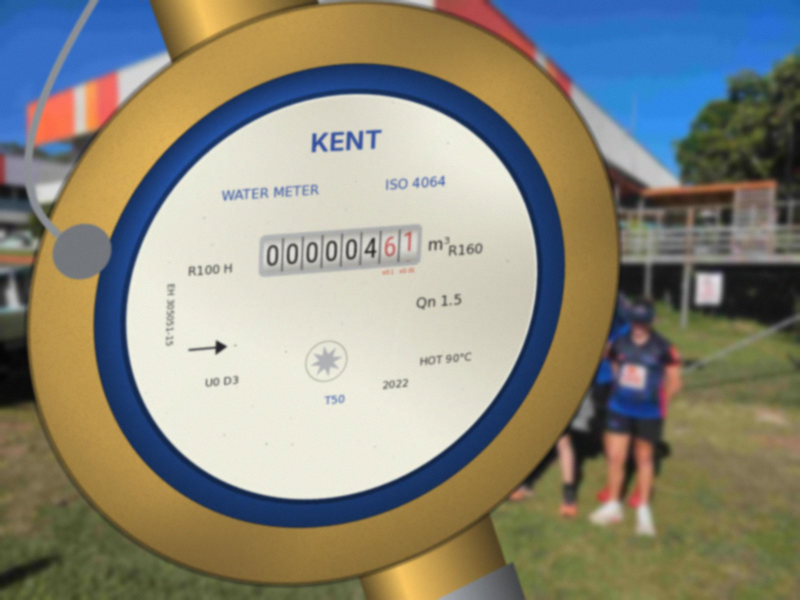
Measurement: **4.61** m³
